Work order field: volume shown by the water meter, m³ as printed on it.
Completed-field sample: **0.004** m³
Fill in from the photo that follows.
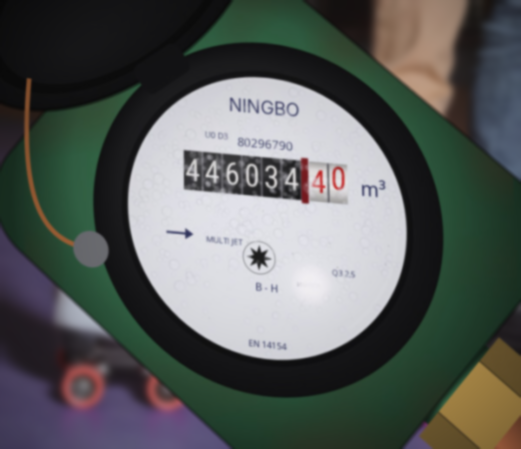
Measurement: **446034.40** m³
